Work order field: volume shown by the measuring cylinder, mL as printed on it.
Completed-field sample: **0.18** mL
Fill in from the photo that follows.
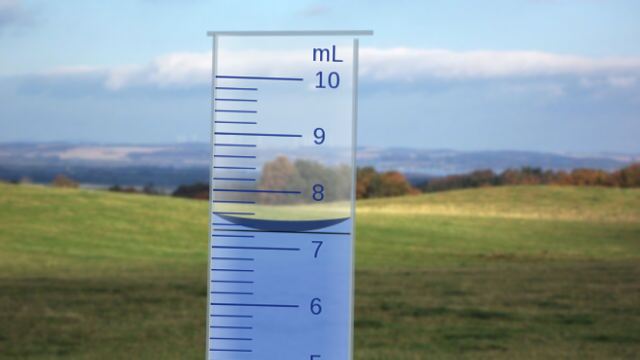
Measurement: **7.3** mL
